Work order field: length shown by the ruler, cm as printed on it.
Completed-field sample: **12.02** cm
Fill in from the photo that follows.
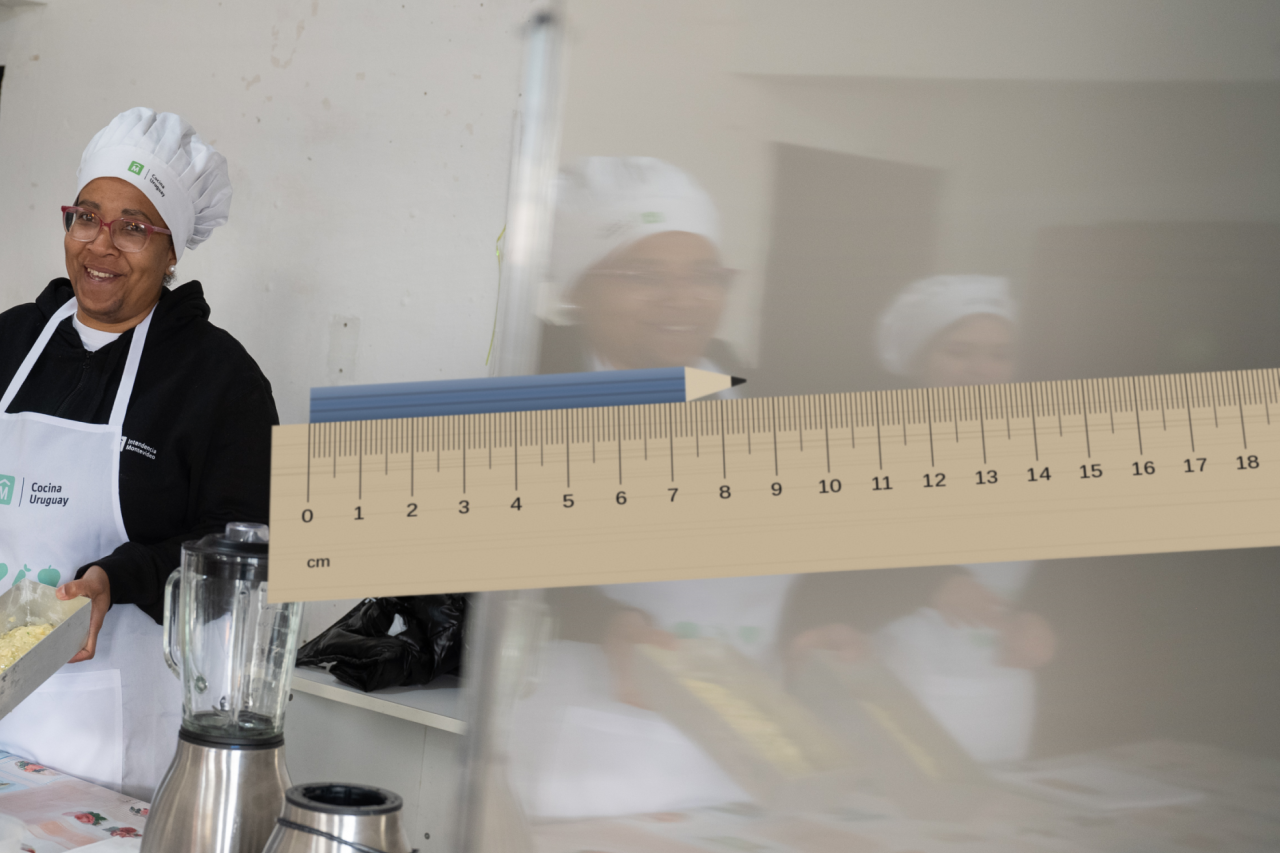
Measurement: **8.5** cm
